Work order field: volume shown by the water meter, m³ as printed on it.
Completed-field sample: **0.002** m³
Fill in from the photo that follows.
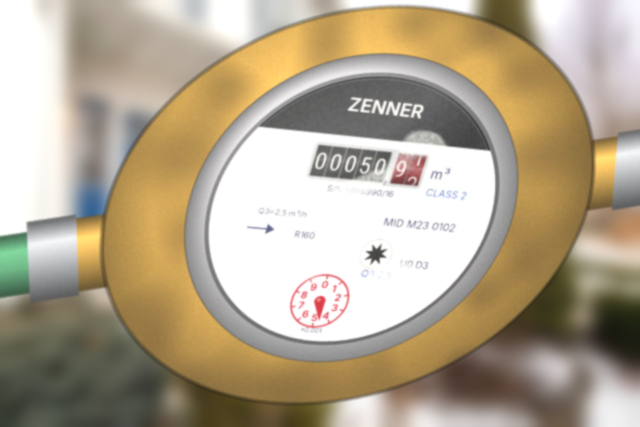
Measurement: **50.914** m³
